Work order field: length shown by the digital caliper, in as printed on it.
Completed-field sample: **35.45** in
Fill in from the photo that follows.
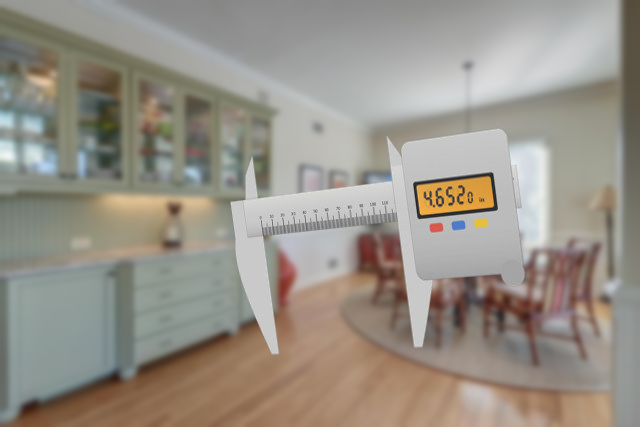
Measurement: **4.6520** in
